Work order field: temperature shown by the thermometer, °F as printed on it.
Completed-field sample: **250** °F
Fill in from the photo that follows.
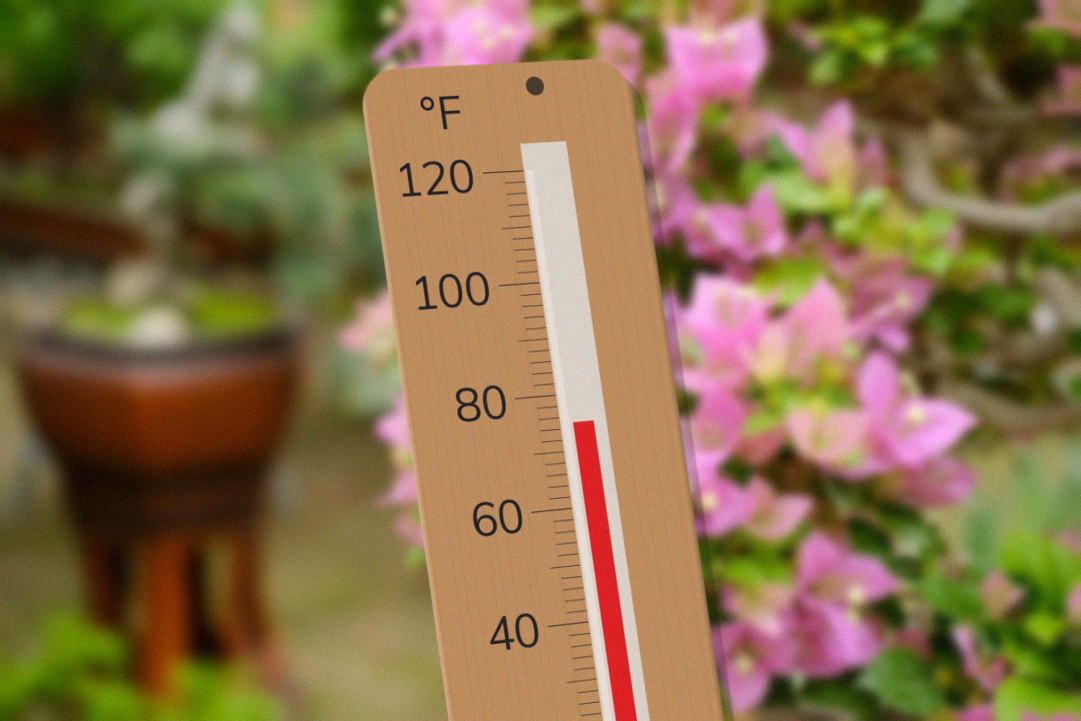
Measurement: **75** °F
